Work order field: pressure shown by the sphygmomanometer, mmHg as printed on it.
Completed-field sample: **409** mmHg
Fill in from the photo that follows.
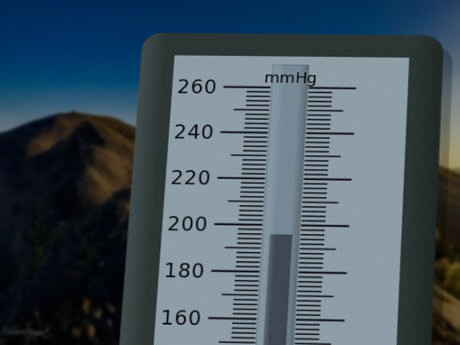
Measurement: **196** mmHg
